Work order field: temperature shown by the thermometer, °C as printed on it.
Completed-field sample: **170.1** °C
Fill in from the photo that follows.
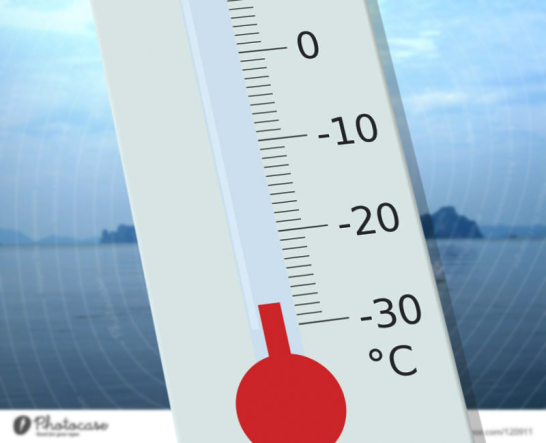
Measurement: **-27.5** °C
